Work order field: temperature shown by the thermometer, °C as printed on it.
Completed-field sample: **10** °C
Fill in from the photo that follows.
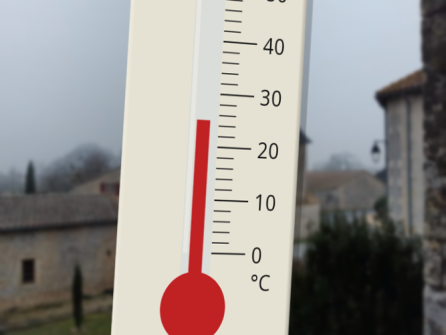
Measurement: **25** °C
